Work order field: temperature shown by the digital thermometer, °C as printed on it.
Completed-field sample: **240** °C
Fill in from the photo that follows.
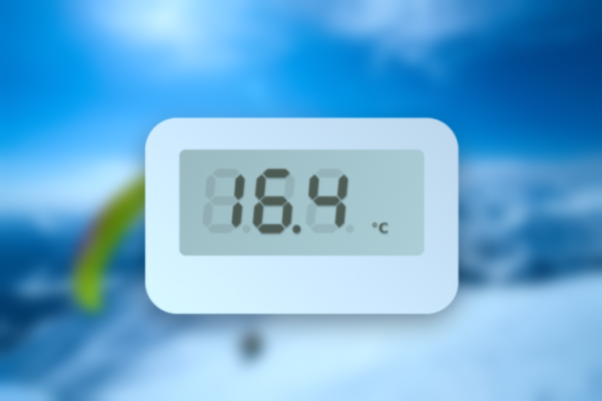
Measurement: **16.4** °C
